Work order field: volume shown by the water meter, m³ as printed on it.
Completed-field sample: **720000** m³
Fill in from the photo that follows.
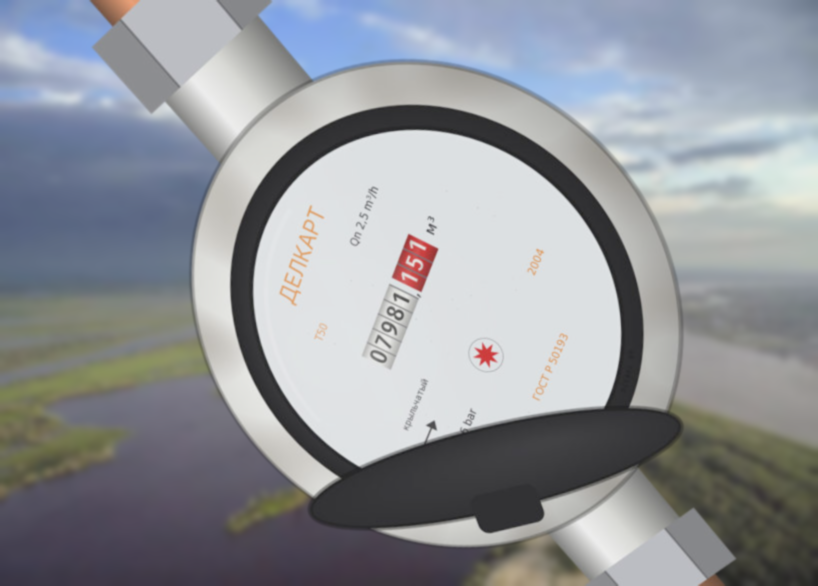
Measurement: **7981.151** m³
